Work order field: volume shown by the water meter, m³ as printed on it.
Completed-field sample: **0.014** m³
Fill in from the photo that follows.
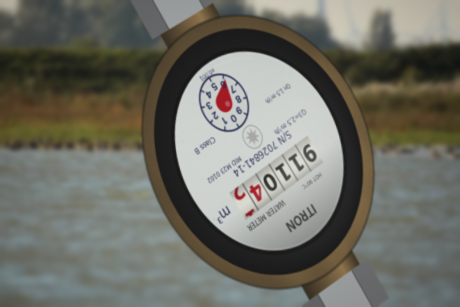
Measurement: **9110.416** m³
